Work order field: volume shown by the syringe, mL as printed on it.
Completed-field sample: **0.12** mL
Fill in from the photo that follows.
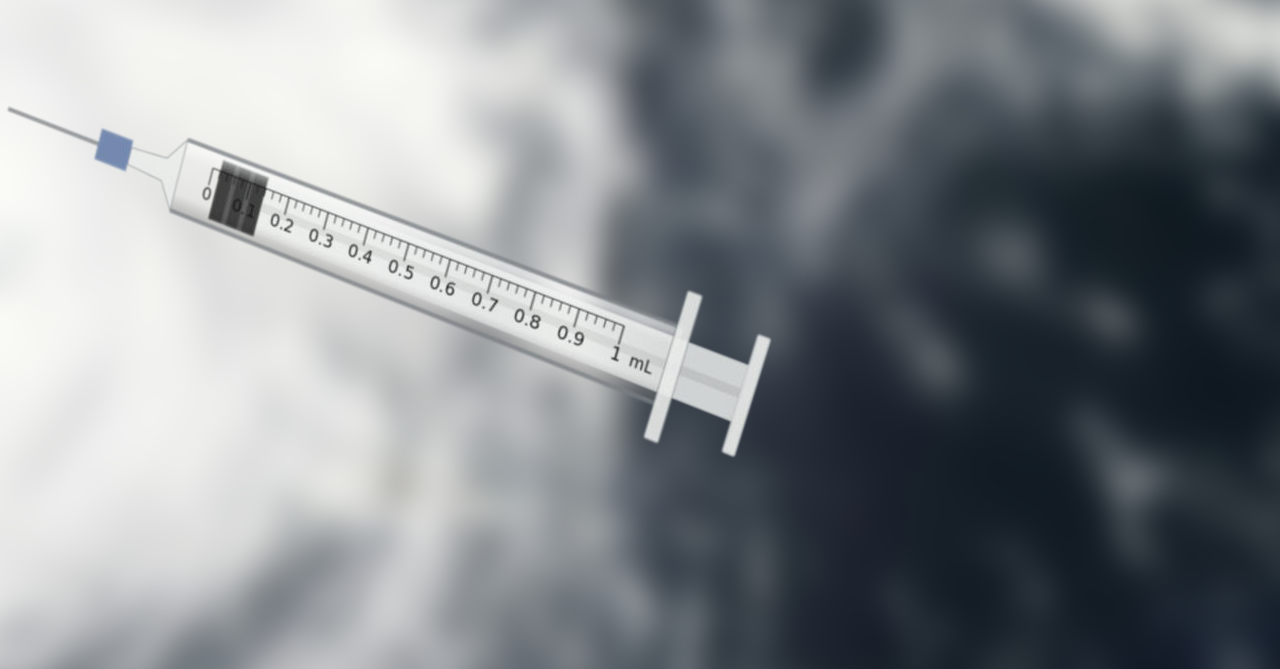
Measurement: **0.02** mL
